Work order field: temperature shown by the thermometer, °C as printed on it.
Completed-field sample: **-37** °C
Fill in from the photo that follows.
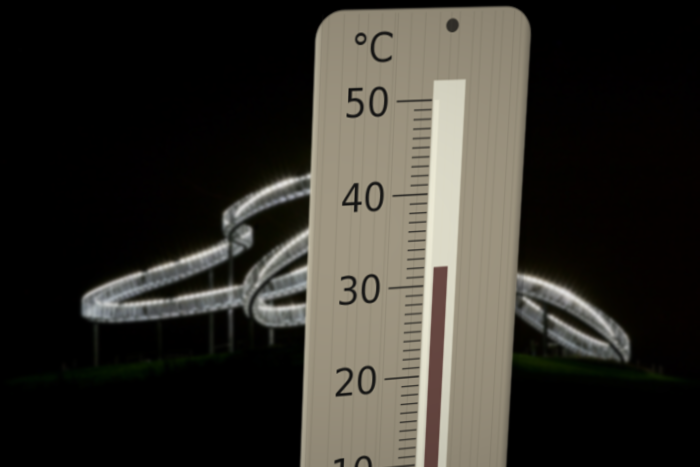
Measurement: **32** °C
